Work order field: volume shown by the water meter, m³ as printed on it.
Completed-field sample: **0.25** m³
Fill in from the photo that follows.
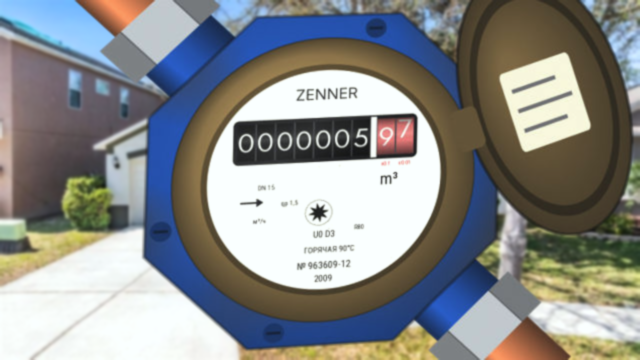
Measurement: **5.97** m³
